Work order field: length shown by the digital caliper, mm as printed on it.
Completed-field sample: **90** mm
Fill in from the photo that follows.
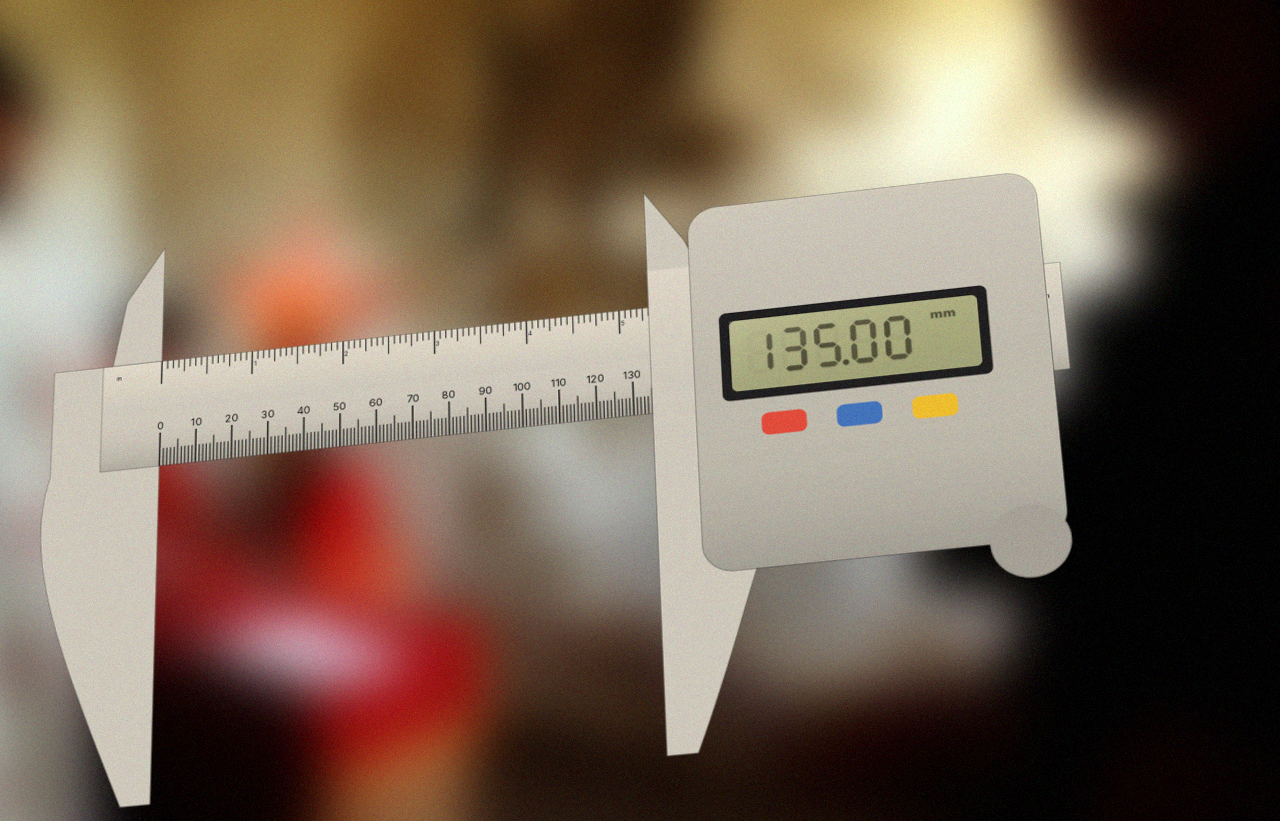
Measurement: **135.00** mm
